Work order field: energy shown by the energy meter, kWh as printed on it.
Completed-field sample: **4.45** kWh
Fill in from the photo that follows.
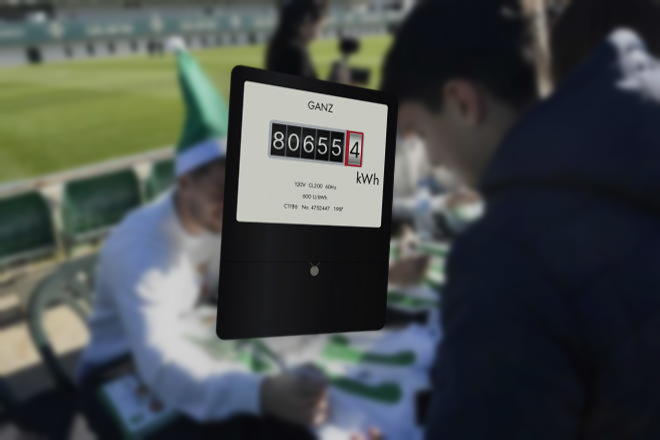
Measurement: **80655.4** kWh
